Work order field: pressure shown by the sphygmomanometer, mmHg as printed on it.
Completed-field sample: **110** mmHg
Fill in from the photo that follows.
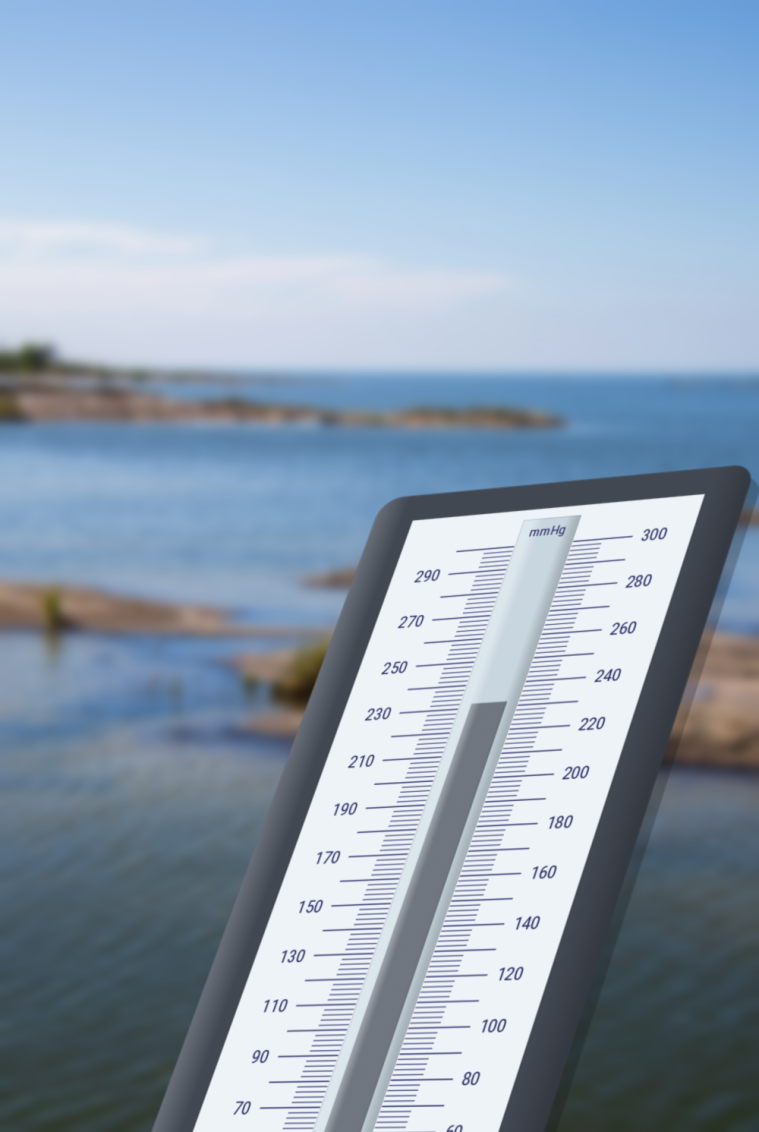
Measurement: **232** mmHg
